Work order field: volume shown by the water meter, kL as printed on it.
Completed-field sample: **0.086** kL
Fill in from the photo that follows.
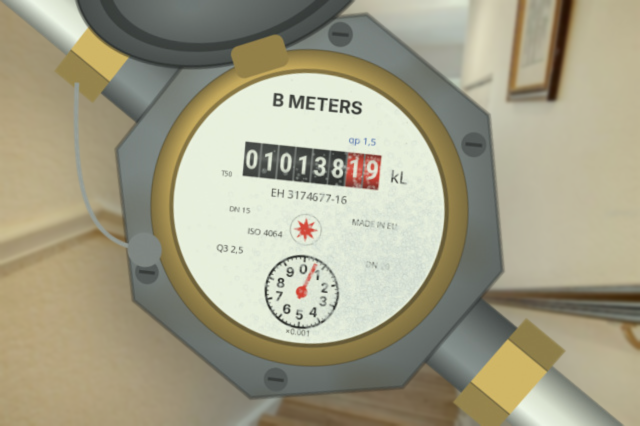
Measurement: **10138.190** kL
